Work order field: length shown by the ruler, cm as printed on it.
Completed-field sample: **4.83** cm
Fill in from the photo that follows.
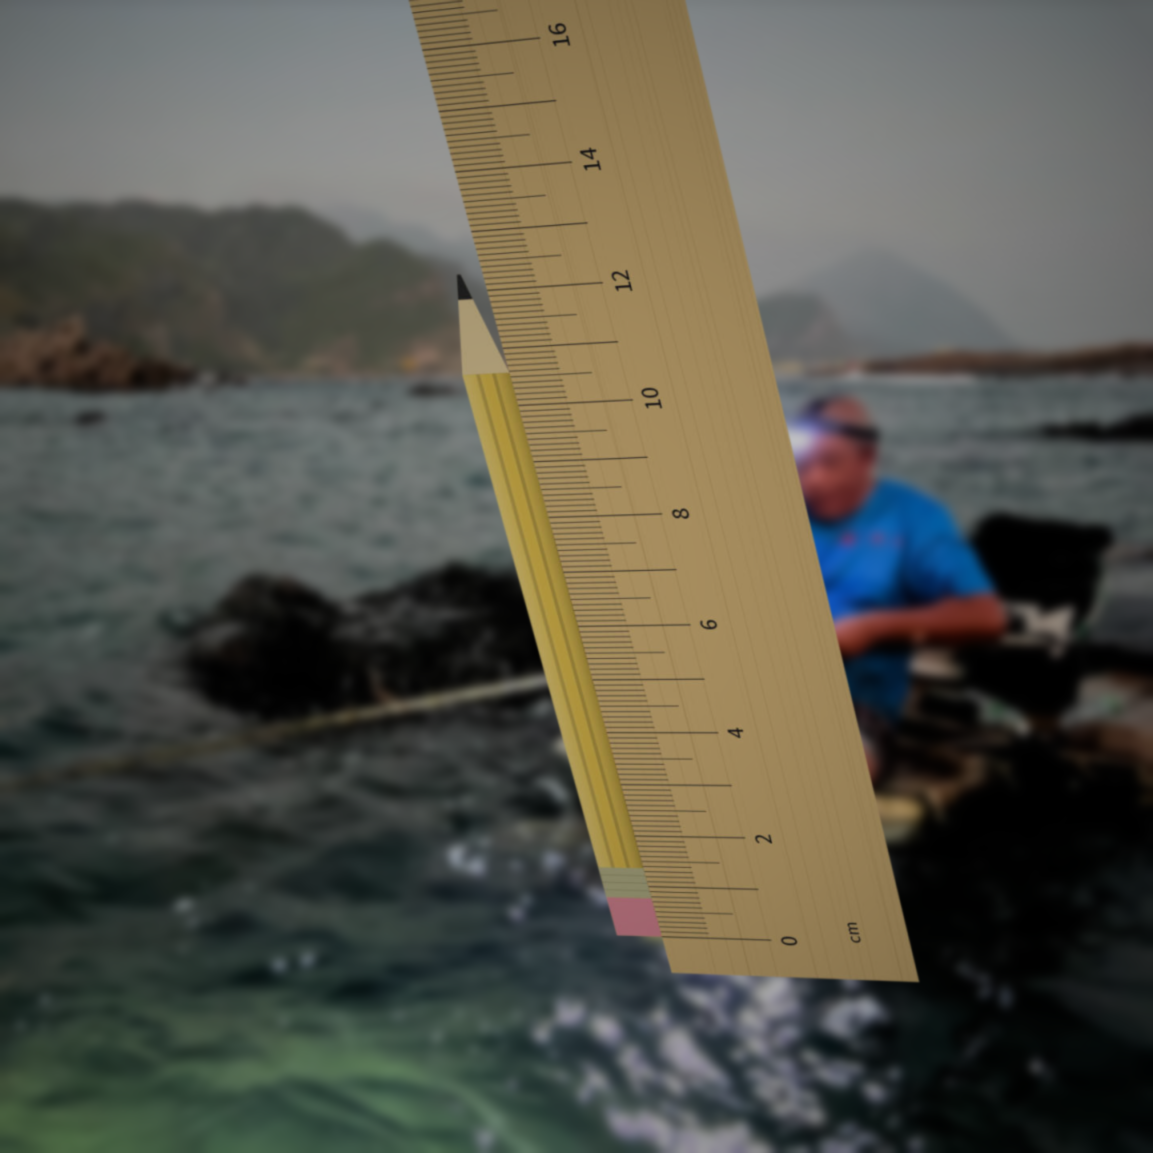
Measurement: **12.3** cm
